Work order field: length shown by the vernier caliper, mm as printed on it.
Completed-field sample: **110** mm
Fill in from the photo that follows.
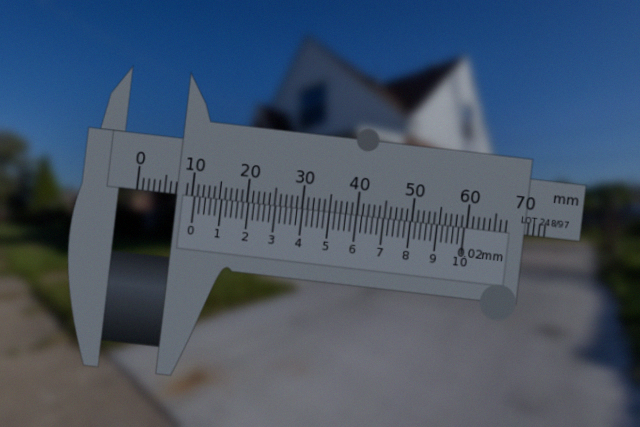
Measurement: **10.5** mm
